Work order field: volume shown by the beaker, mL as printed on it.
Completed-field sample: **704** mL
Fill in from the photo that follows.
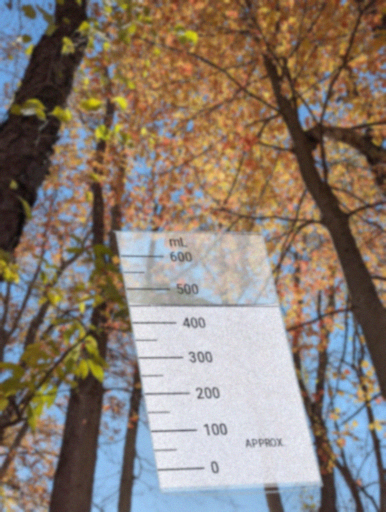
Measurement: **450** mL
